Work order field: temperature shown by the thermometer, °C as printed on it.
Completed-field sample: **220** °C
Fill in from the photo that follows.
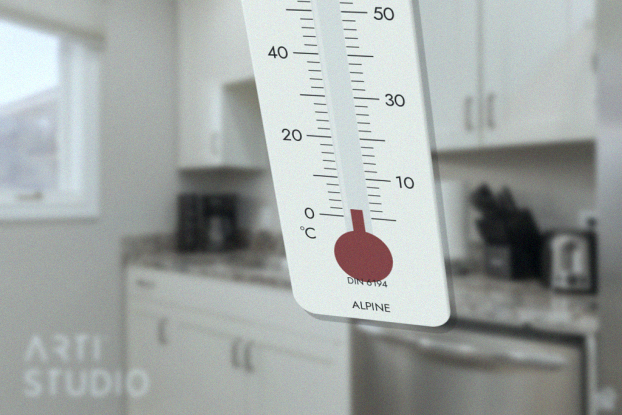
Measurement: **2** °C
